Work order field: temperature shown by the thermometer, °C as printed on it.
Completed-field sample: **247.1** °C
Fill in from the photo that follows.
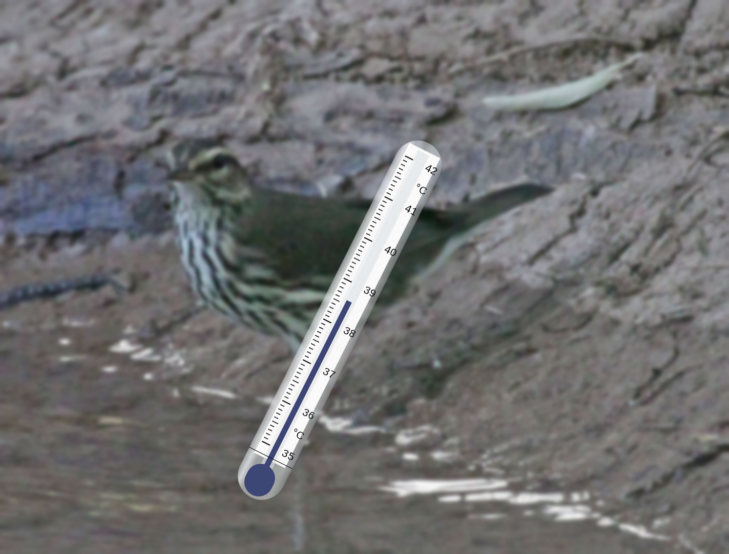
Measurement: **38.6** °C
